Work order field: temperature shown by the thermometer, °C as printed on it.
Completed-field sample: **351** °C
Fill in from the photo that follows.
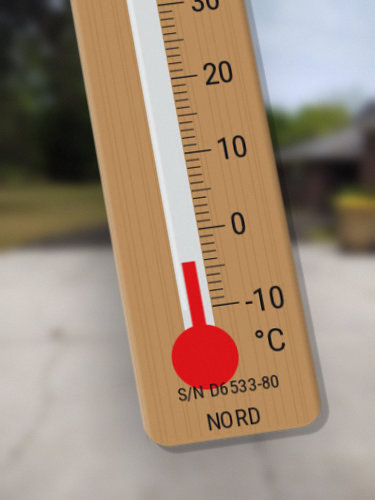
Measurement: **-4** °C
